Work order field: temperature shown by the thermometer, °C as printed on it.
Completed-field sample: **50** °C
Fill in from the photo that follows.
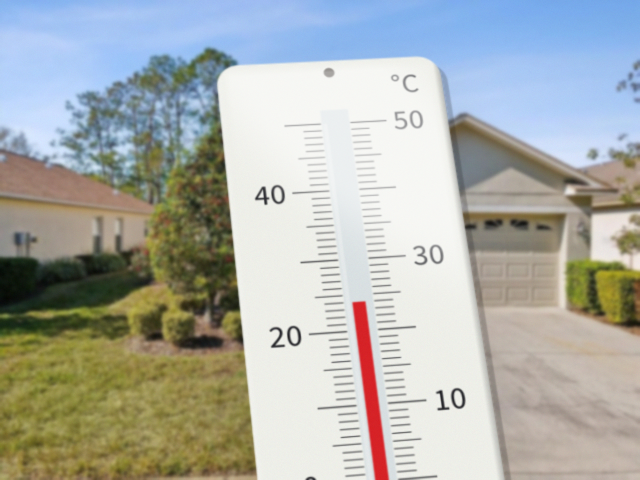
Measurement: **24** °C
